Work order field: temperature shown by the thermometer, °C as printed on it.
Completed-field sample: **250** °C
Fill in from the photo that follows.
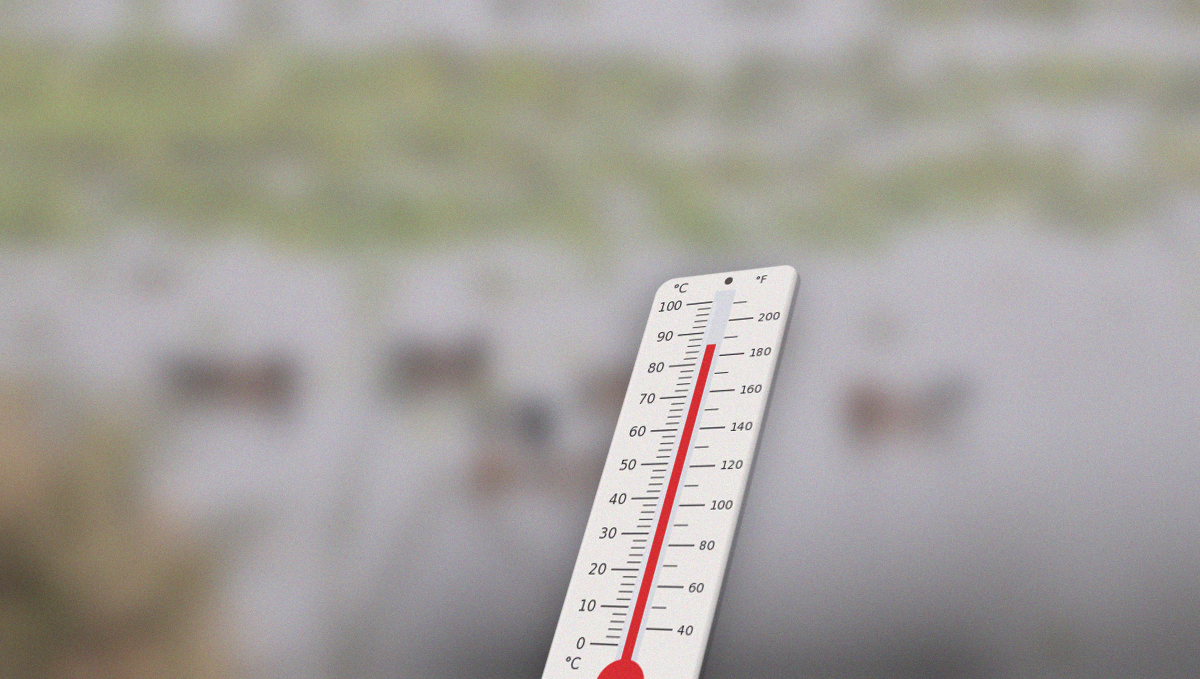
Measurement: **86** °C
